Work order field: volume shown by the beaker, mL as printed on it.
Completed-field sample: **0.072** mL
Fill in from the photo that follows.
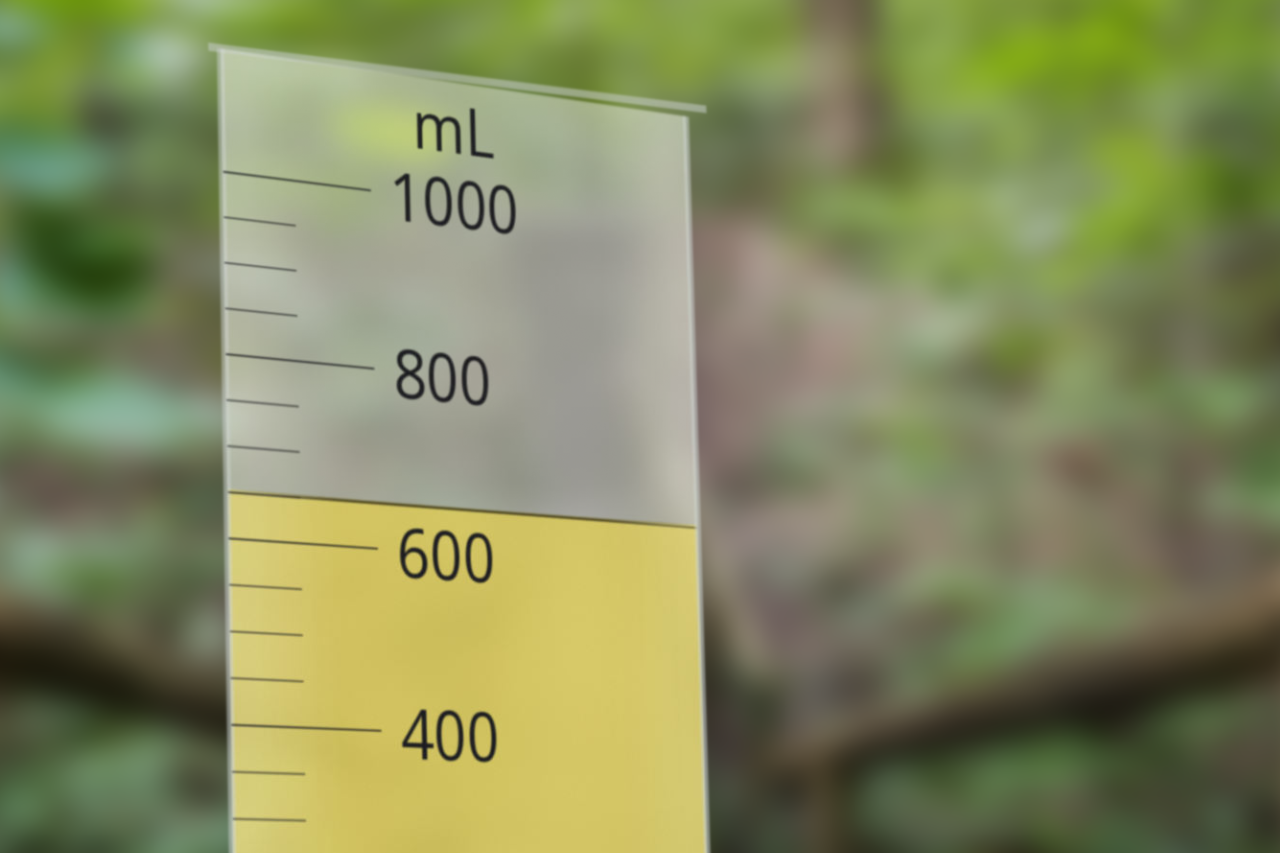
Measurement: **650** mL
